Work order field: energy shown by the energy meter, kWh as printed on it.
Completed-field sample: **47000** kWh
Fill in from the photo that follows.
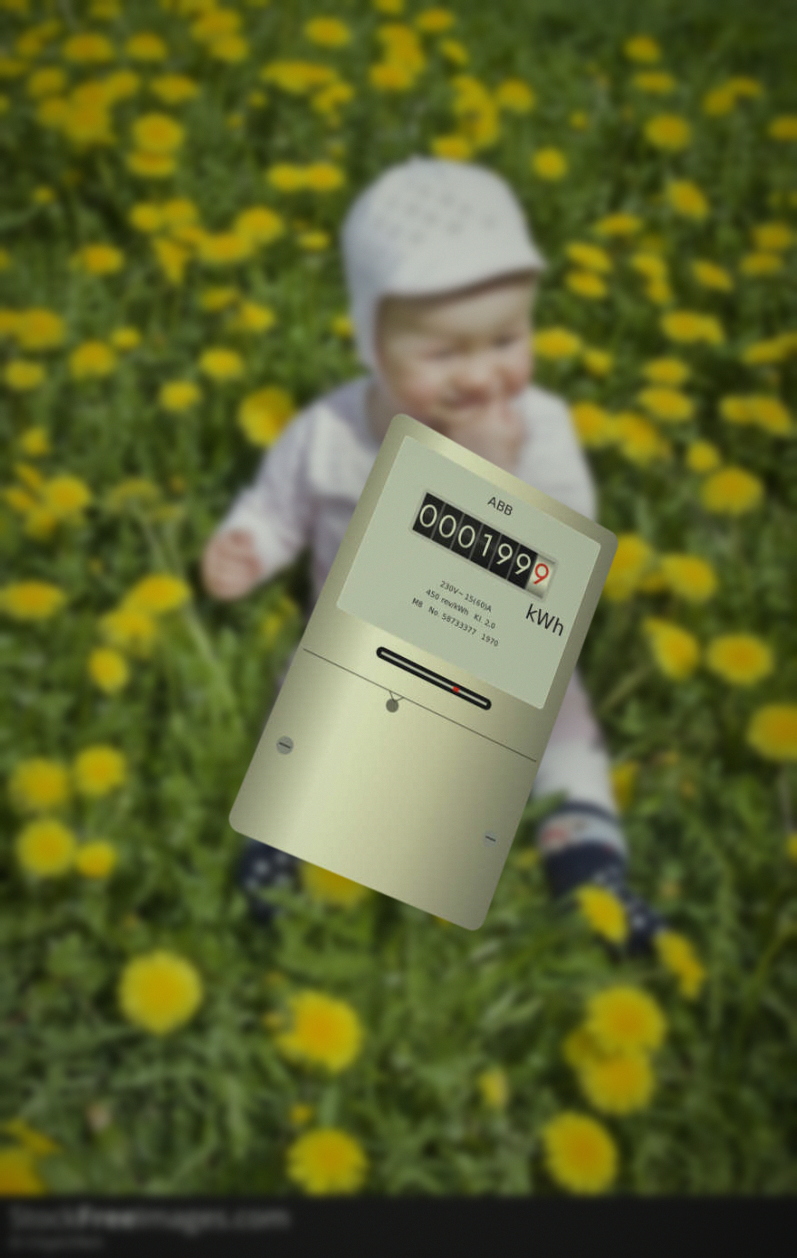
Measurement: **199.9** kWh
